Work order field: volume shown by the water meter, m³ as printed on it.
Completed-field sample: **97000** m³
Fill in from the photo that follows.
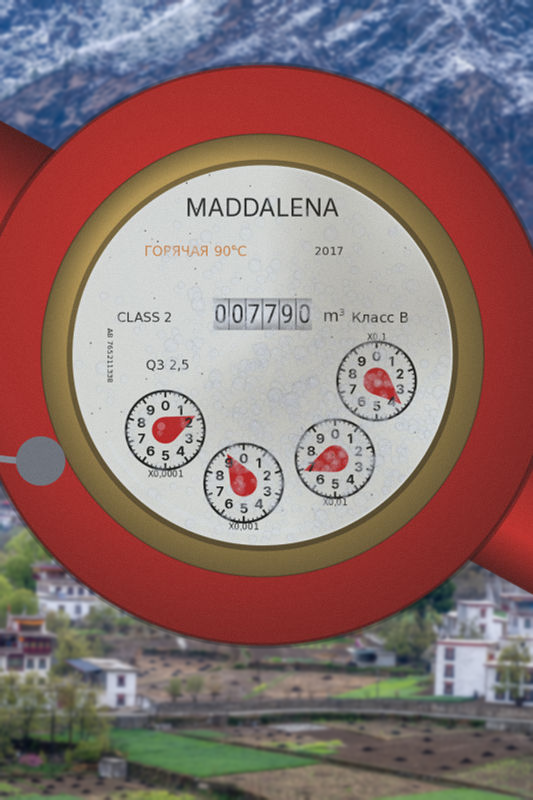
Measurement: **7790.3691** m³
